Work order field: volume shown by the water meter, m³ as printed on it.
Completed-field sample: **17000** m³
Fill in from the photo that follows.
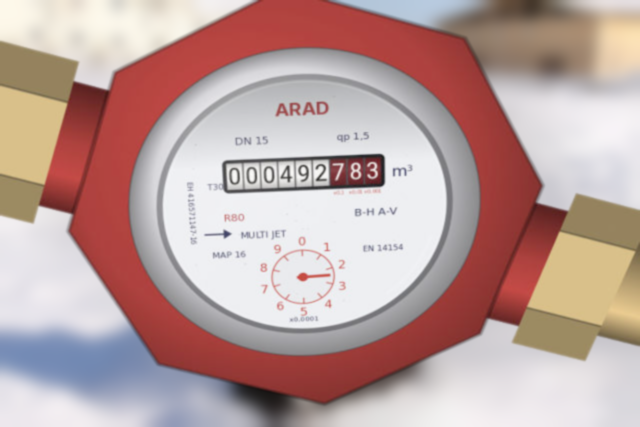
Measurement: **492.7832** m³
